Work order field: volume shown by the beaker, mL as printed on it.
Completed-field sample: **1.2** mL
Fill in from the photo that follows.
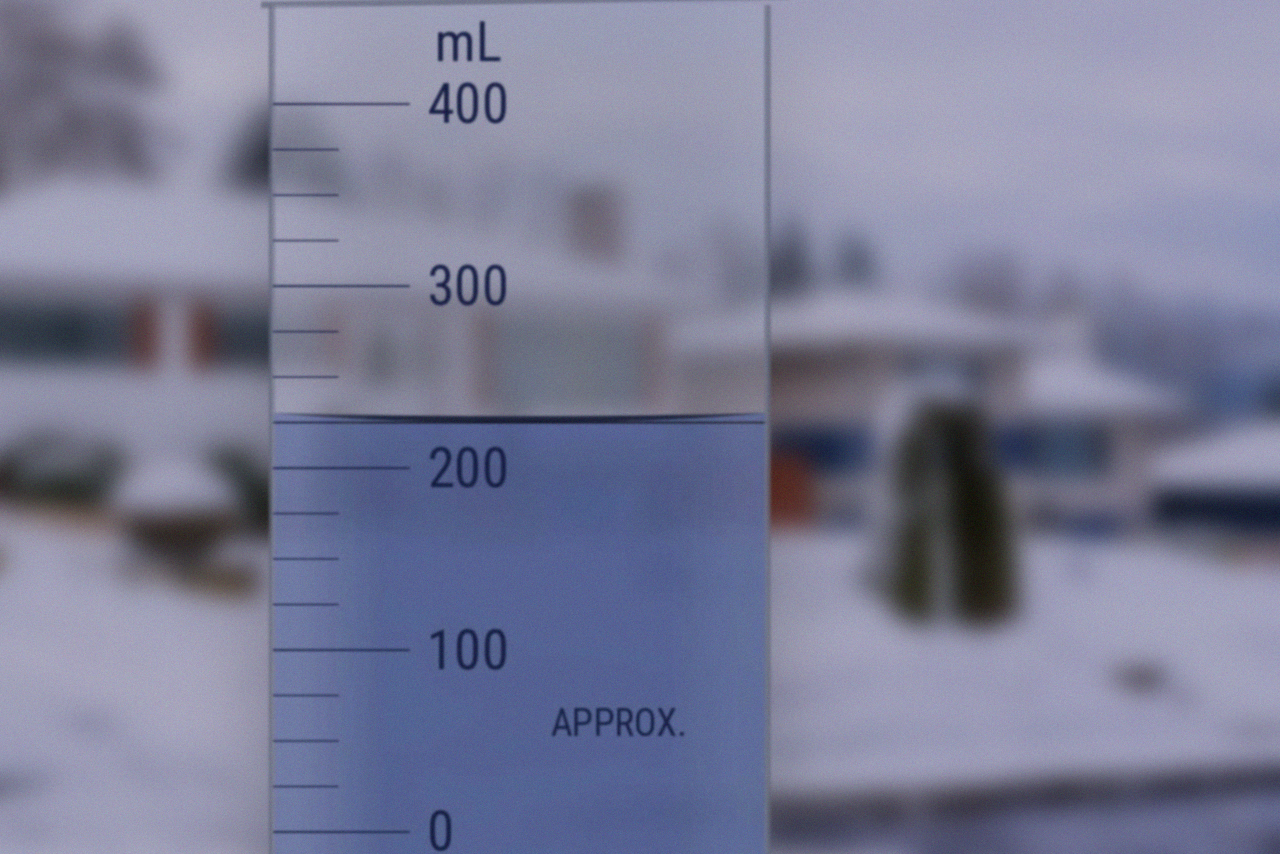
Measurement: **225** mL
